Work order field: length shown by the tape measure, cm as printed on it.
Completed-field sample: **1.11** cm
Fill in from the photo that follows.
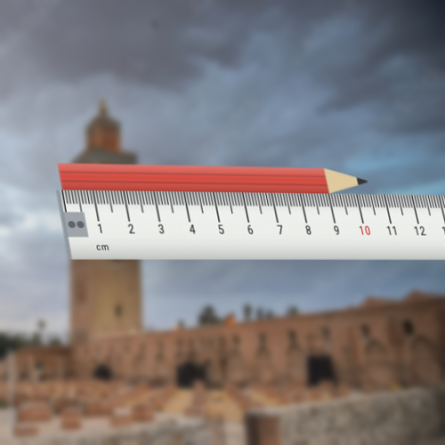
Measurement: **10.5** cm
